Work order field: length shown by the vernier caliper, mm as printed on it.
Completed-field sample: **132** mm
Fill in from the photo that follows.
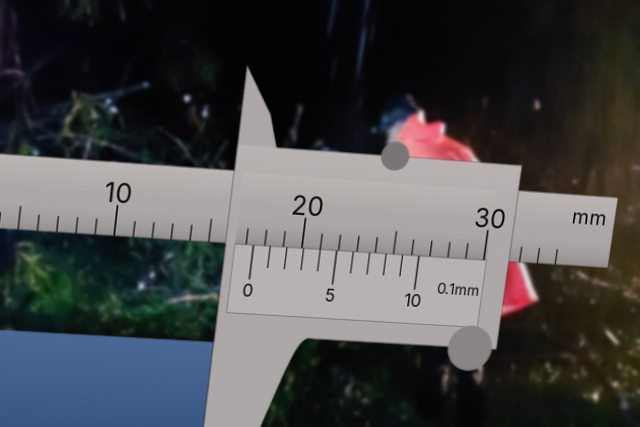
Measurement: **17.4** mm
